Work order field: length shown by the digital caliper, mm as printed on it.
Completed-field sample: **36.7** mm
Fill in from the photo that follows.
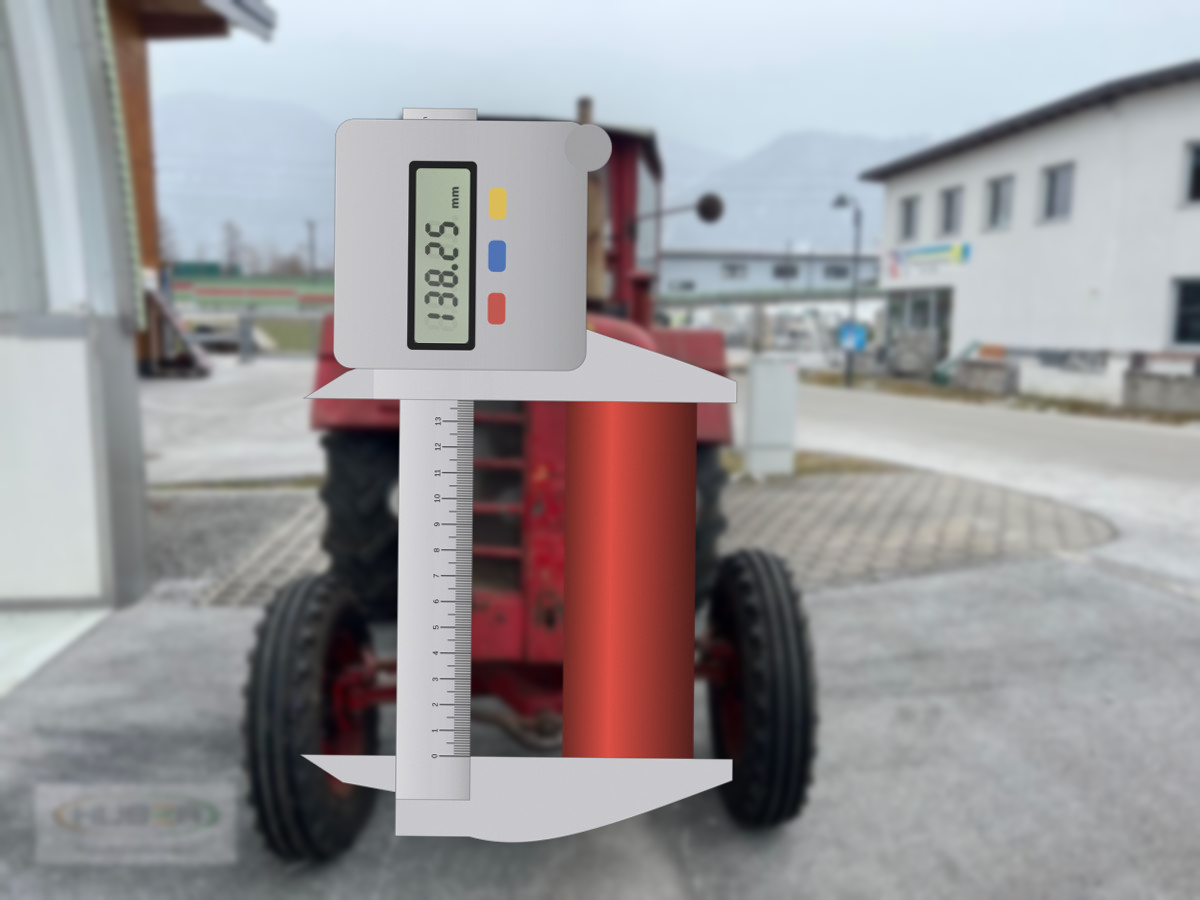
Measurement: **138.25** mm
